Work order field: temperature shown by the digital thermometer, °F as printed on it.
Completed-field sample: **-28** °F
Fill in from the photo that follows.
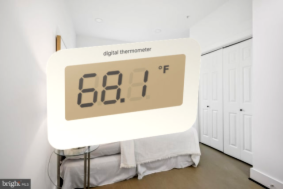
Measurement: **68.1** °F
